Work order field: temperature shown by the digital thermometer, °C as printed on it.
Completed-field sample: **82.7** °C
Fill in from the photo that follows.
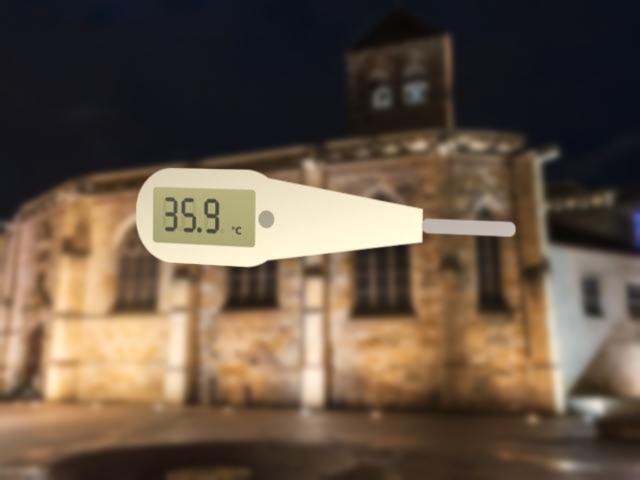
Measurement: **35.9** °C
